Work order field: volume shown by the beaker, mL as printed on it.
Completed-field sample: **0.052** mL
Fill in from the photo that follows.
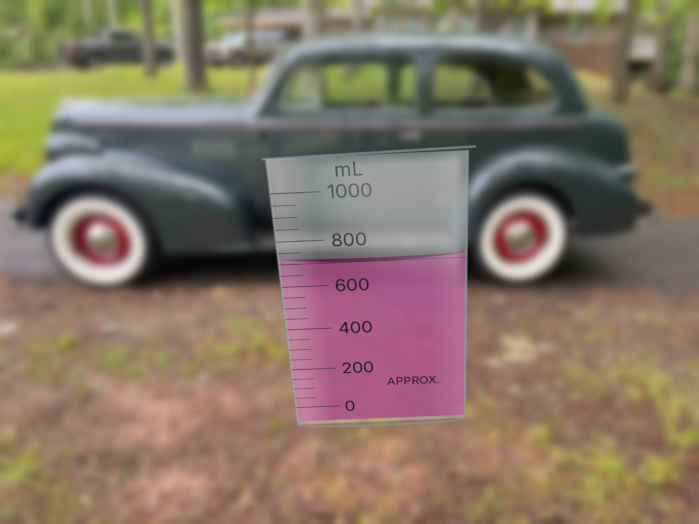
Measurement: **700** mL
